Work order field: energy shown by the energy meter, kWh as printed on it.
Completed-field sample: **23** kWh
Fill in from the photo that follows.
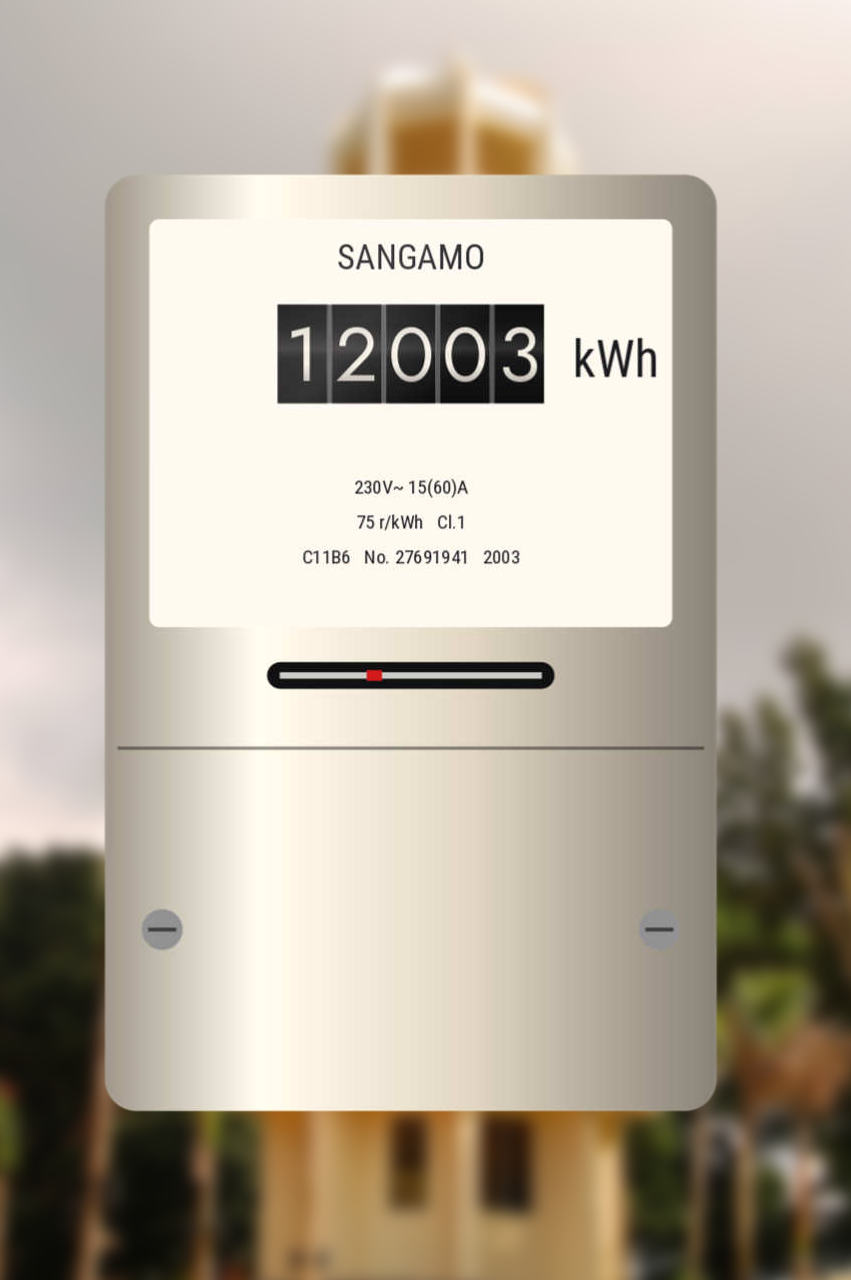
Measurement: **12003** kWh
